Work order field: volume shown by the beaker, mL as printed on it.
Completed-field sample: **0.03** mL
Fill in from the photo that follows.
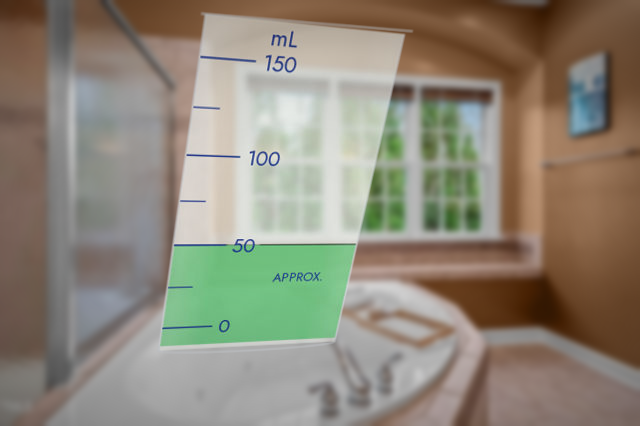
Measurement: **50** mL
